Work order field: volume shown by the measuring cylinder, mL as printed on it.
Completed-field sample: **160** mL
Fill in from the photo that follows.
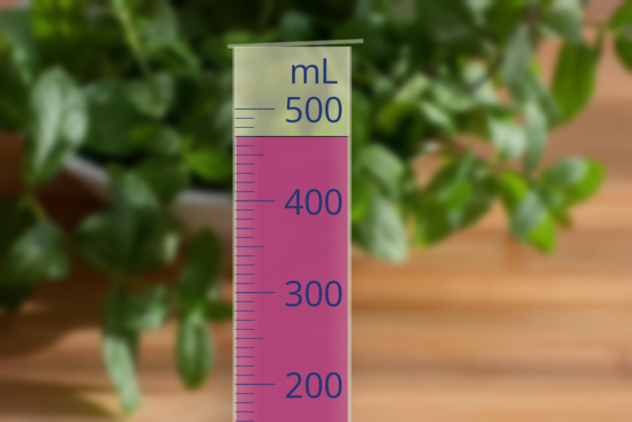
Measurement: **470** mL
